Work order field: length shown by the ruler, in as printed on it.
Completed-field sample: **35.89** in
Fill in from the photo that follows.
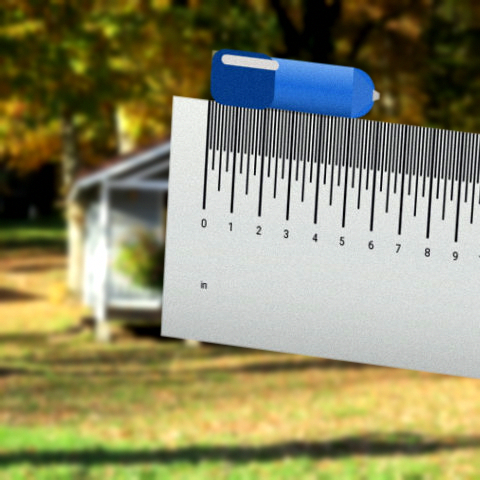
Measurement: **6** in
